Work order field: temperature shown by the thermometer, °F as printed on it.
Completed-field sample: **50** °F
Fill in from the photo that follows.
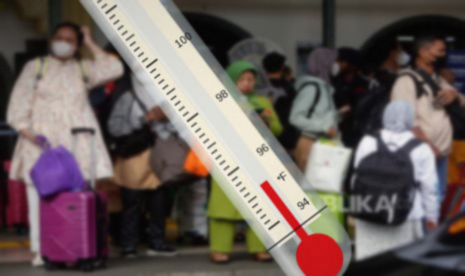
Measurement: **95.2** °F
